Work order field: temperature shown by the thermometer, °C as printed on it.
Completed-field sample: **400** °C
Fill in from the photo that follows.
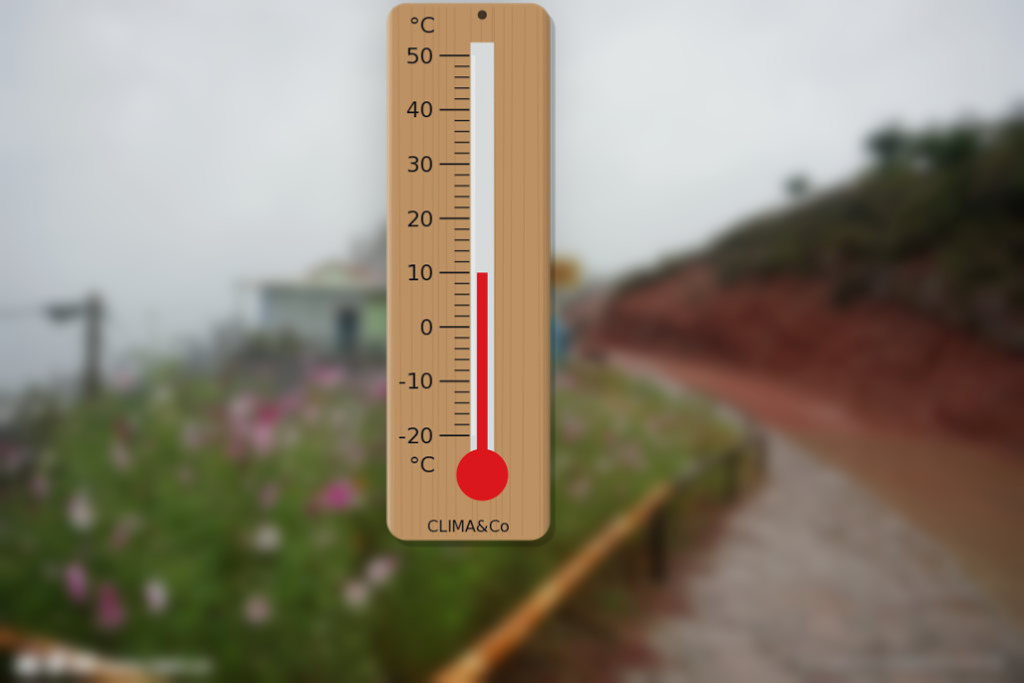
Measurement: **10** °C
